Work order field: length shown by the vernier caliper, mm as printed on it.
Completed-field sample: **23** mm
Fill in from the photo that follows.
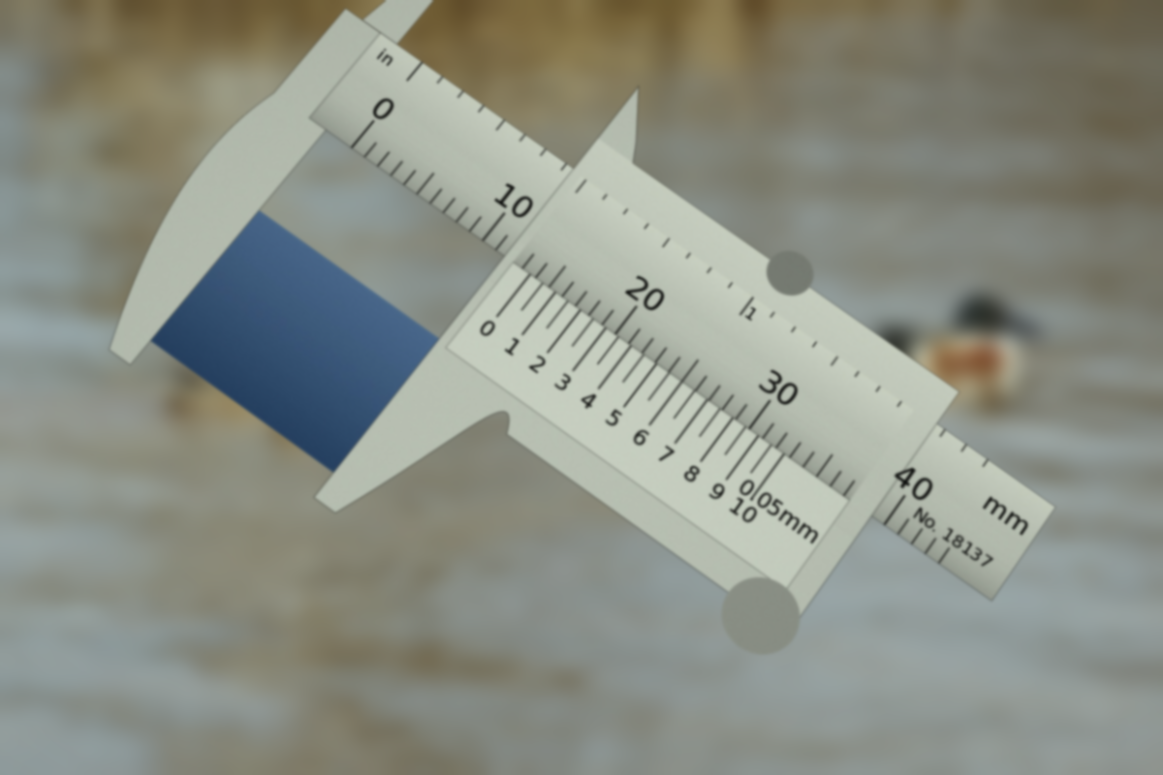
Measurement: **13.6** mm
